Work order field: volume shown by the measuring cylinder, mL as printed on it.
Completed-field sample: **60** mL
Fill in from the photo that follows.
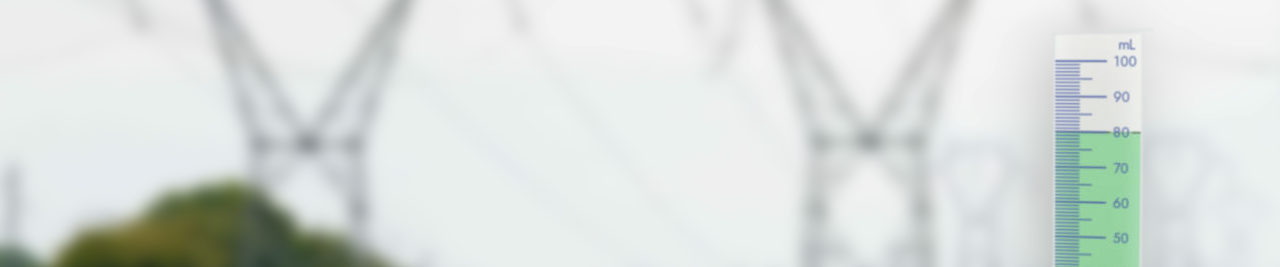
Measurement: **80** mL
